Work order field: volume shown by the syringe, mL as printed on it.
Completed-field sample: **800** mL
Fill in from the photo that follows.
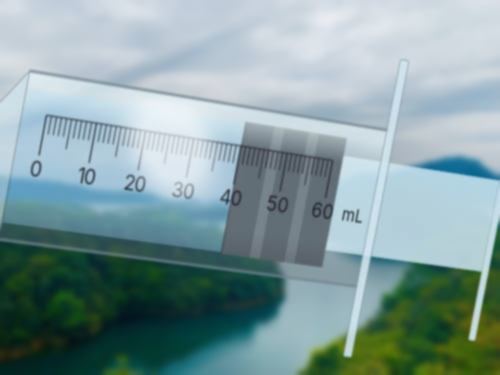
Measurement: **40** mL
